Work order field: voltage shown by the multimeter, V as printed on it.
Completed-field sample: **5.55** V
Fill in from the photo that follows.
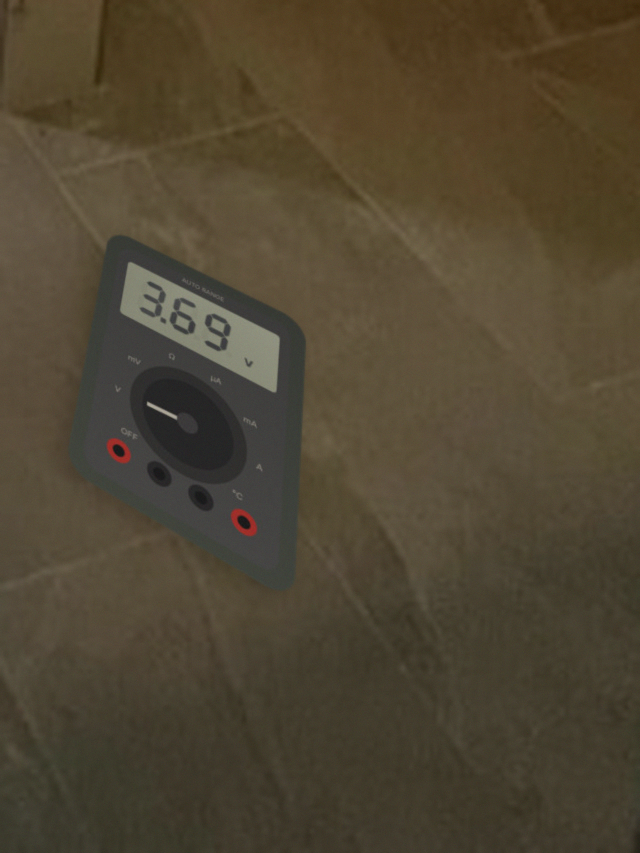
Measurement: **3.69** V
